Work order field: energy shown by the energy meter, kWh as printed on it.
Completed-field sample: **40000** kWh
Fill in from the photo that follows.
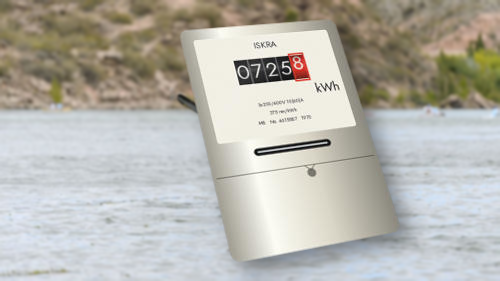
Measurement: **725.8** kWh
